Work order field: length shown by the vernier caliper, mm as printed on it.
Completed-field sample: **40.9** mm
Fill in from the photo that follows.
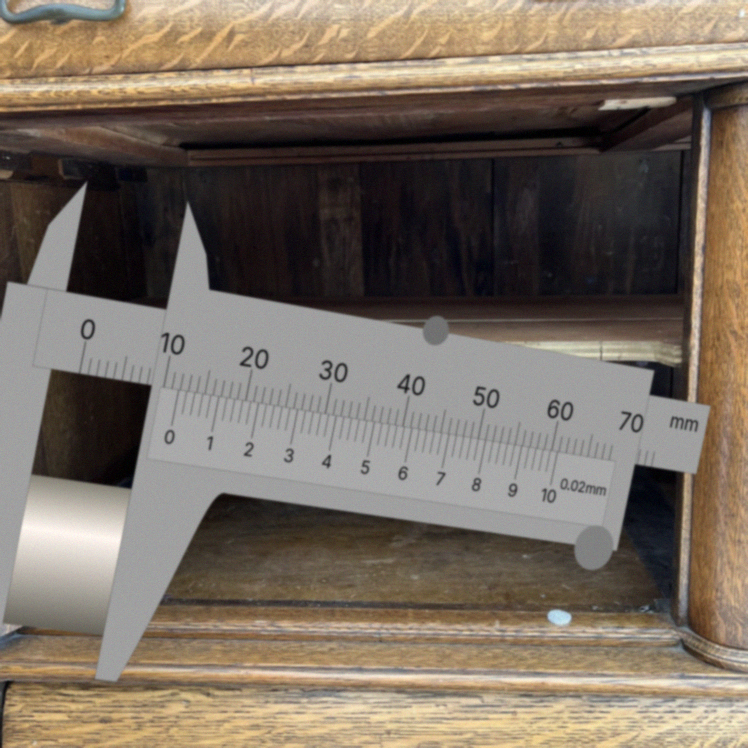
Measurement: **11.8** mm
